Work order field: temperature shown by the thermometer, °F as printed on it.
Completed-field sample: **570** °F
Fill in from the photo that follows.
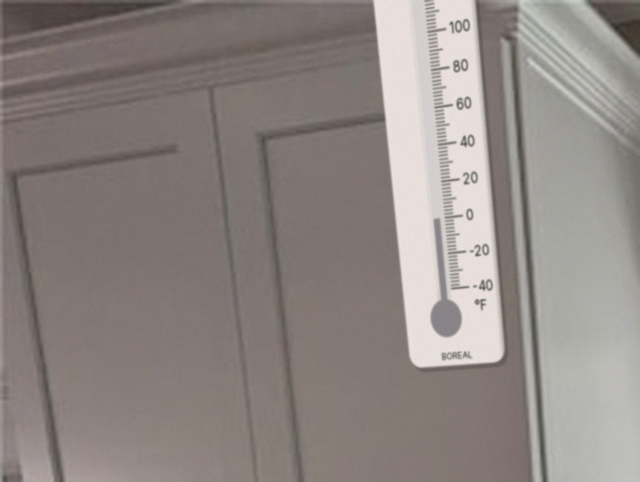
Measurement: **0** °F
